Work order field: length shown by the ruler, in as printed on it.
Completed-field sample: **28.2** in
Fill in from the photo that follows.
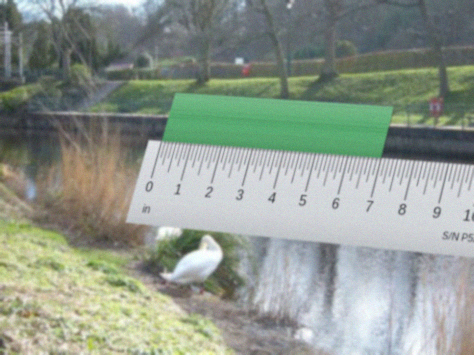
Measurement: **7** in
